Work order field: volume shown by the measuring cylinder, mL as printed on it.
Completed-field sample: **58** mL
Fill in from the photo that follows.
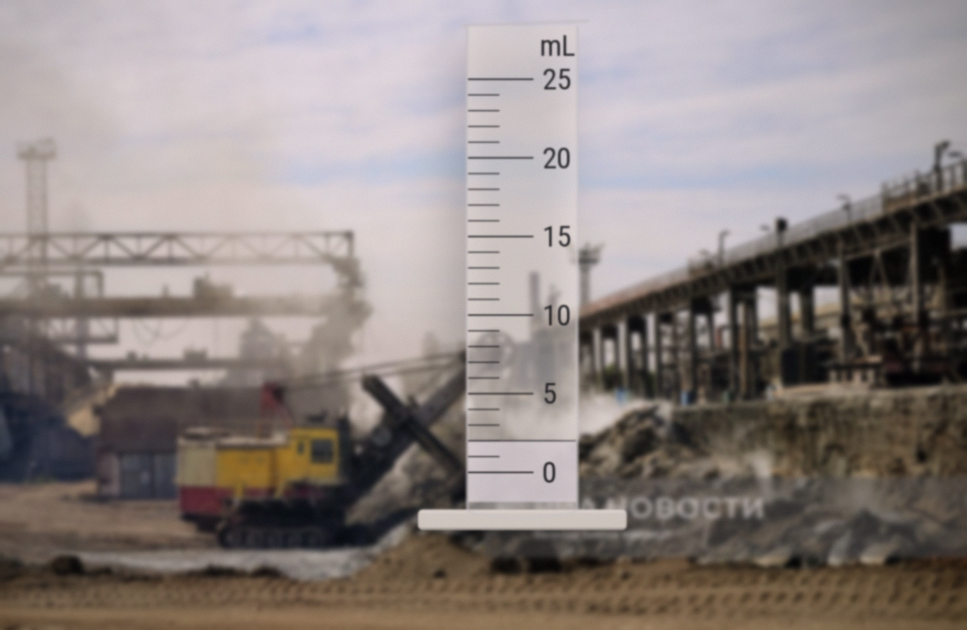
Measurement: **2** mL
